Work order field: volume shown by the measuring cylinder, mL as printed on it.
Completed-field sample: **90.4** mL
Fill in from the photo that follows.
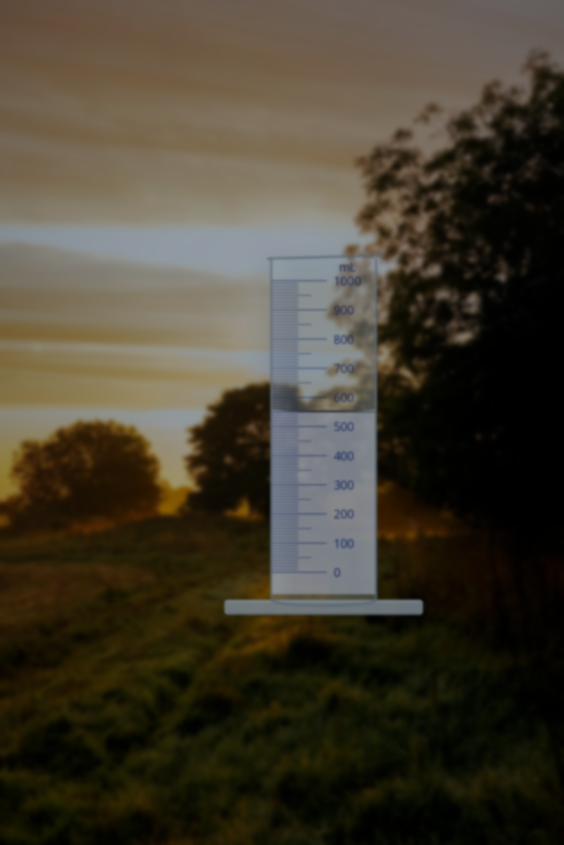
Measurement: **550** mL
